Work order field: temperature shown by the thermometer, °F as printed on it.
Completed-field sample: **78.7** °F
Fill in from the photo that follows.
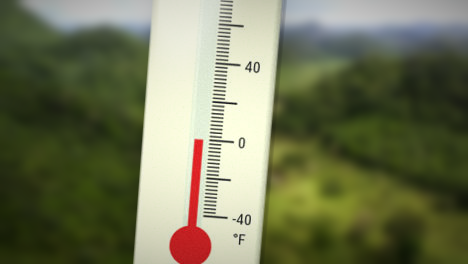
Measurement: **0** °F
